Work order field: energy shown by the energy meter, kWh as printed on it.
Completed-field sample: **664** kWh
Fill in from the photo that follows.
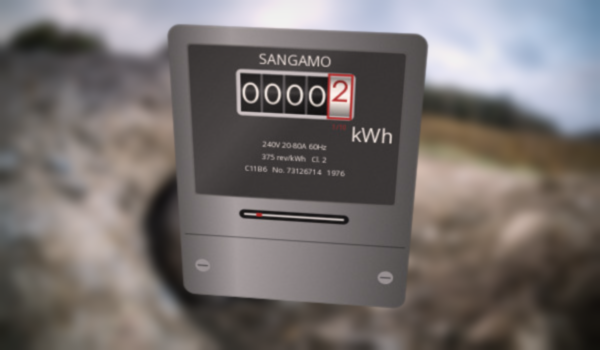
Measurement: **0.2** kWh
